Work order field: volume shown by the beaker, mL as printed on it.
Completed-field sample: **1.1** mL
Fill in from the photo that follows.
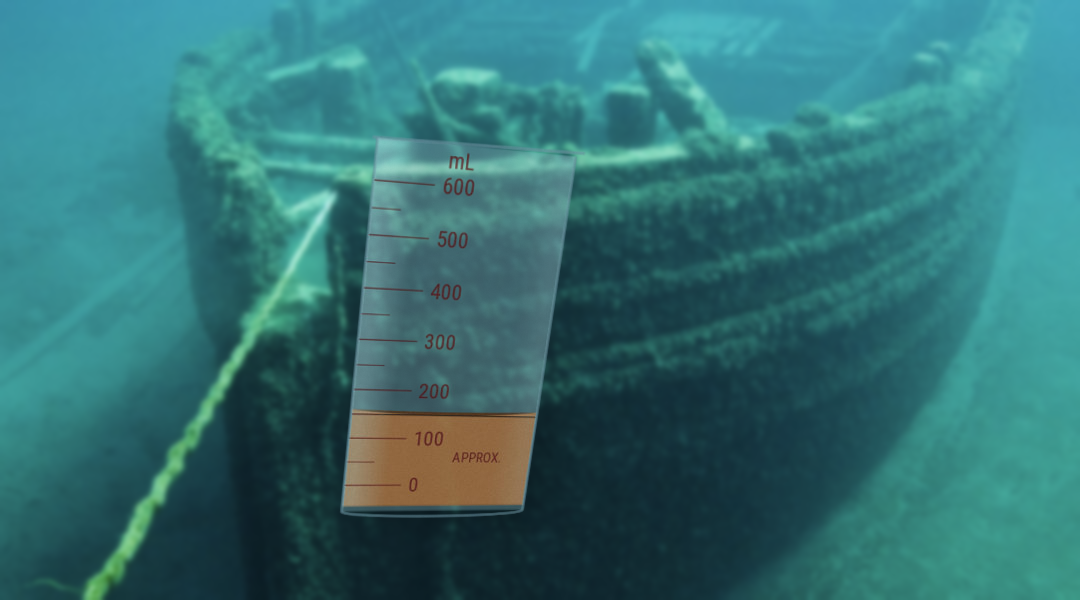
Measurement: **150** mL
